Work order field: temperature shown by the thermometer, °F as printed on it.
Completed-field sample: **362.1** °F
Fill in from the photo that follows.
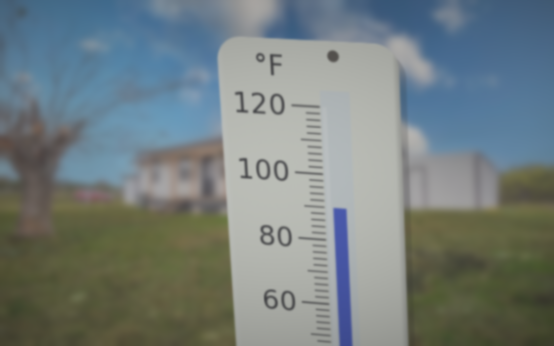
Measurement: **90** °F
